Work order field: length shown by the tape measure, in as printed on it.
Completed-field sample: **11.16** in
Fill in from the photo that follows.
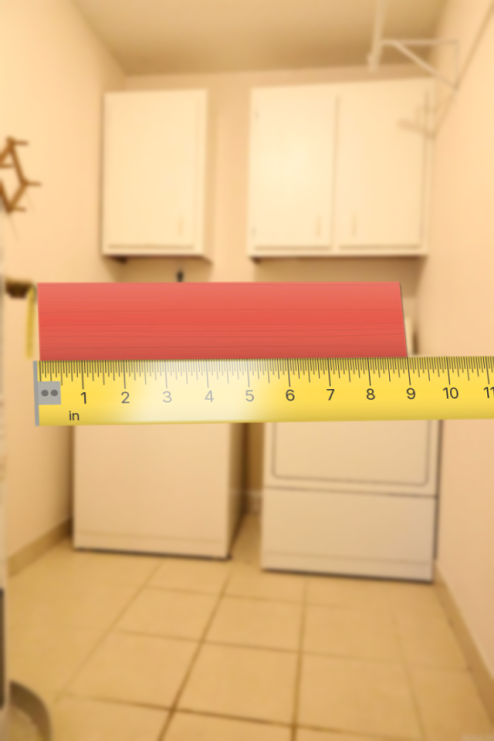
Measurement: **9** in
